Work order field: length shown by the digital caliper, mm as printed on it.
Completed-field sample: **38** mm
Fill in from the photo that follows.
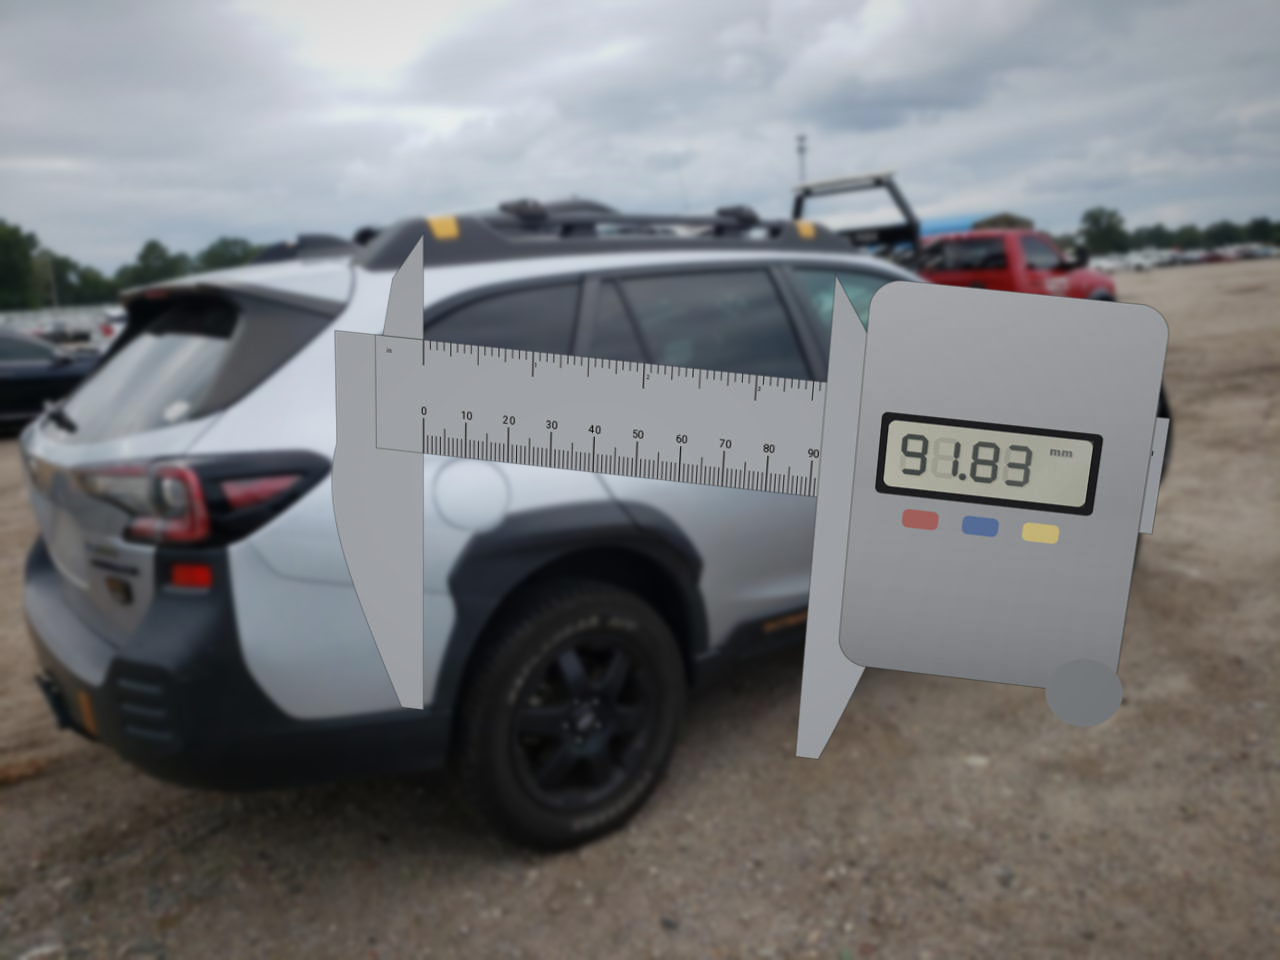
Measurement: **91.83** mm
